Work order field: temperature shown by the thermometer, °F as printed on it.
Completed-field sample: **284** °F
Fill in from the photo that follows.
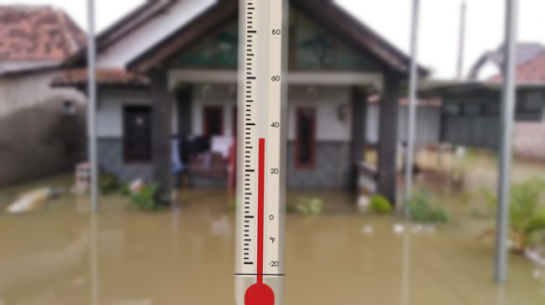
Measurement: **34** °F
